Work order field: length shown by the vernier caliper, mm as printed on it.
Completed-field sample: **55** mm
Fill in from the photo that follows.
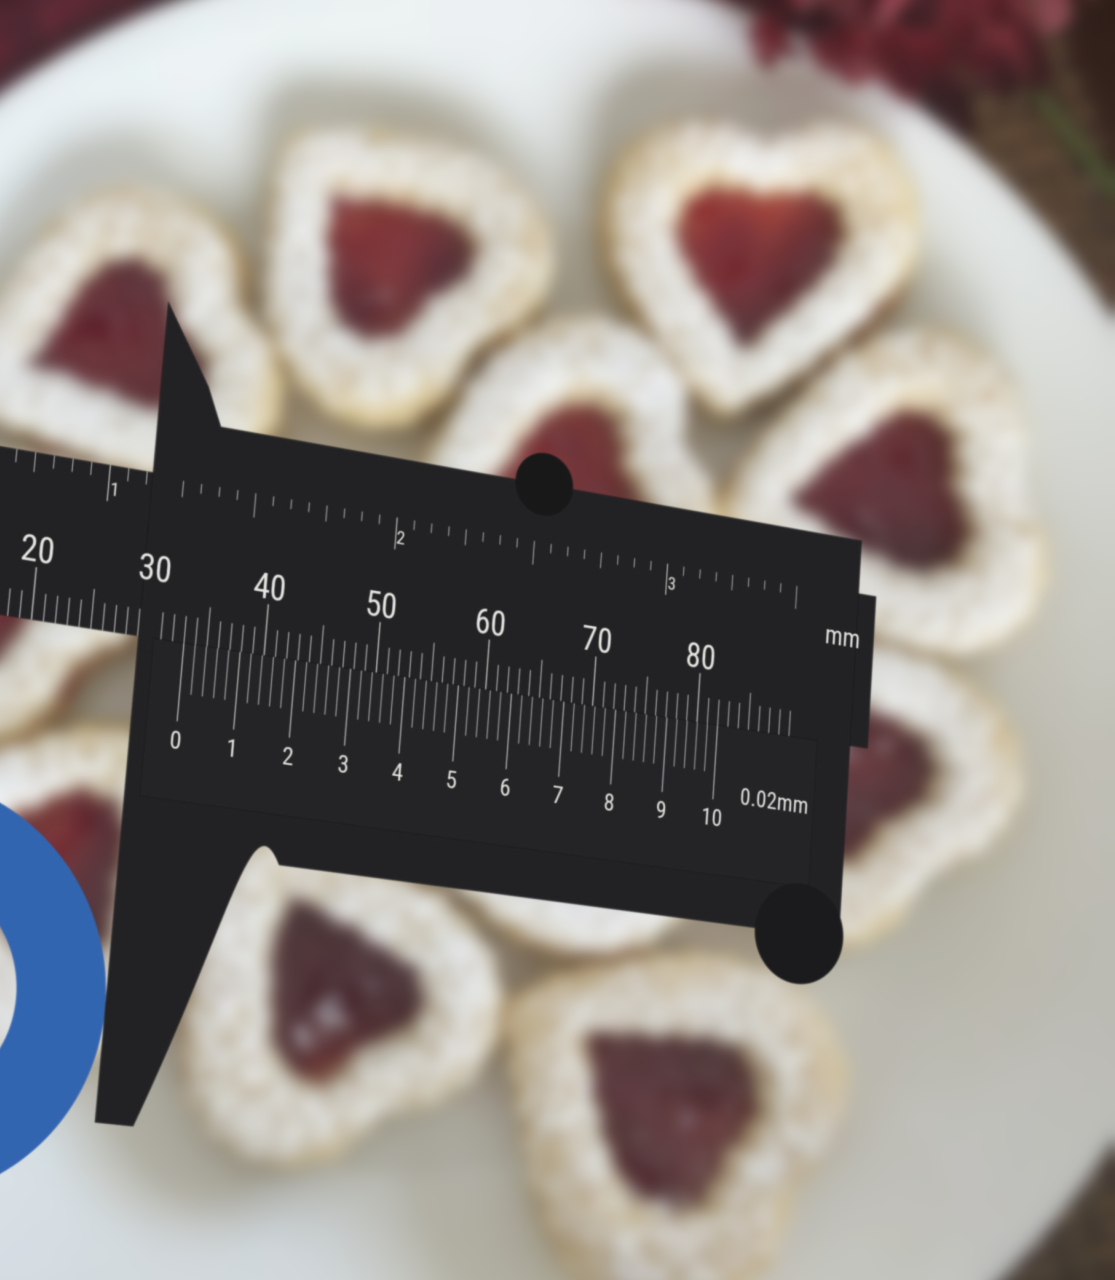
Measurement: **33.0** mm
